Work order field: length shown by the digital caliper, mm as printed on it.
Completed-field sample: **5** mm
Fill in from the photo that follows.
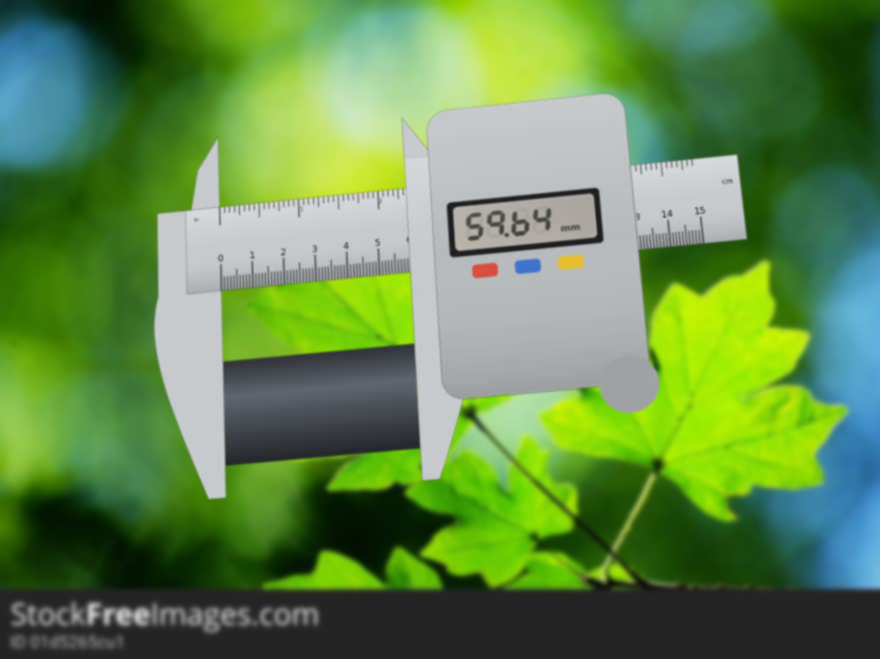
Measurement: **59.64** mm
